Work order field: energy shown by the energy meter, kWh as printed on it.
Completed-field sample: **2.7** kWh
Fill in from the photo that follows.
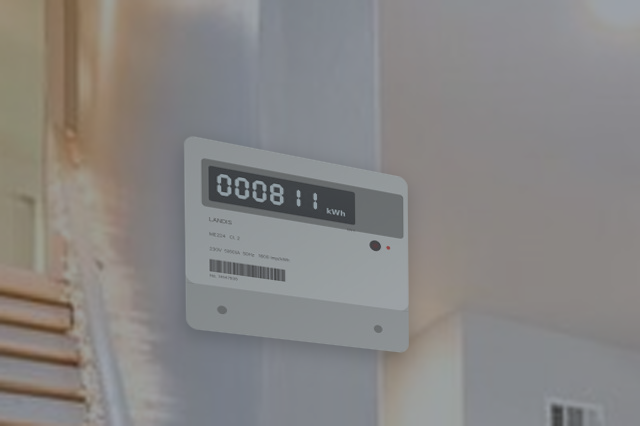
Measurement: **811** kWh
